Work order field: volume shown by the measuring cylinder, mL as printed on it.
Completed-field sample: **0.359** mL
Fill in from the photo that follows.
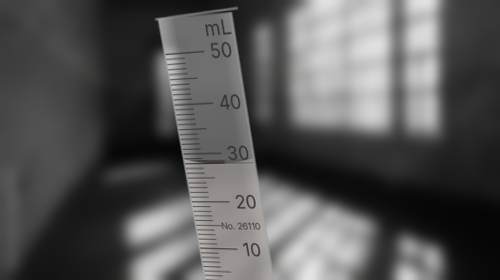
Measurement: **28** mL
